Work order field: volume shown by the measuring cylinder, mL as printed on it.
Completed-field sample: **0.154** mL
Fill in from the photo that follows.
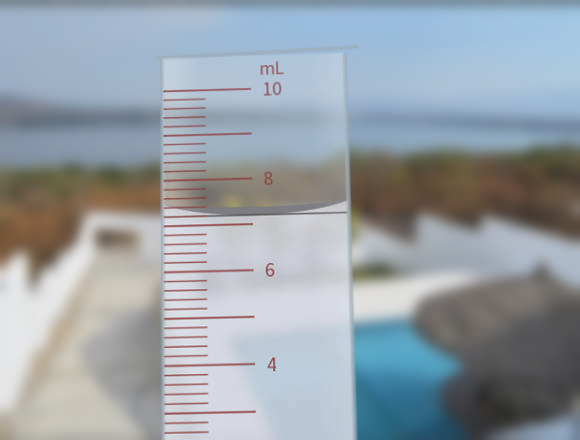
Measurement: **7.2** mL
